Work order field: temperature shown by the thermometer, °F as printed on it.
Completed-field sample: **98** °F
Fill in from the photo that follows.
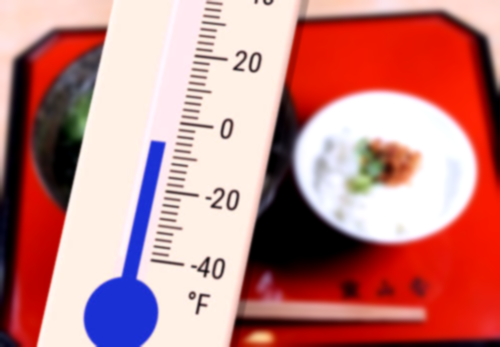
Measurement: **-6** °F
